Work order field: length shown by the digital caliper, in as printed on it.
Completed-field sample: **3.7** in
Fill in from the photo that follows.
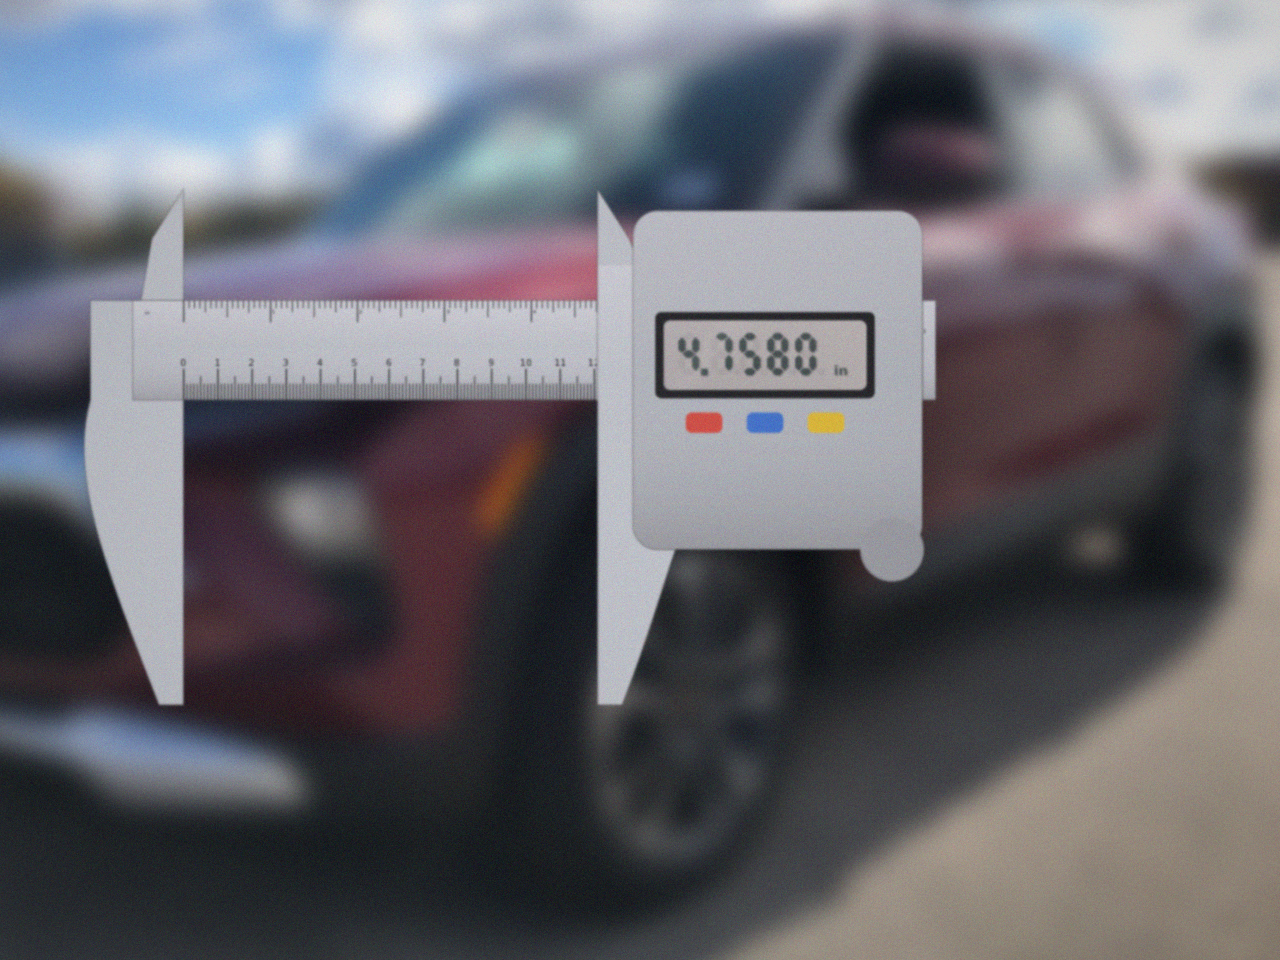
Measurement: **4.7580** in
